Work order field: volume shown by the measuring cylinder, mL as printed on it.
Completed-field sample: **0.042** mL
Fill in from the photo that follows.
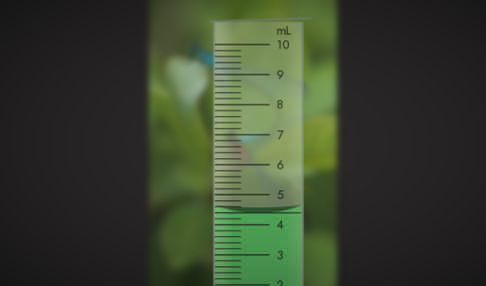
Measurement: **4.4** mL
